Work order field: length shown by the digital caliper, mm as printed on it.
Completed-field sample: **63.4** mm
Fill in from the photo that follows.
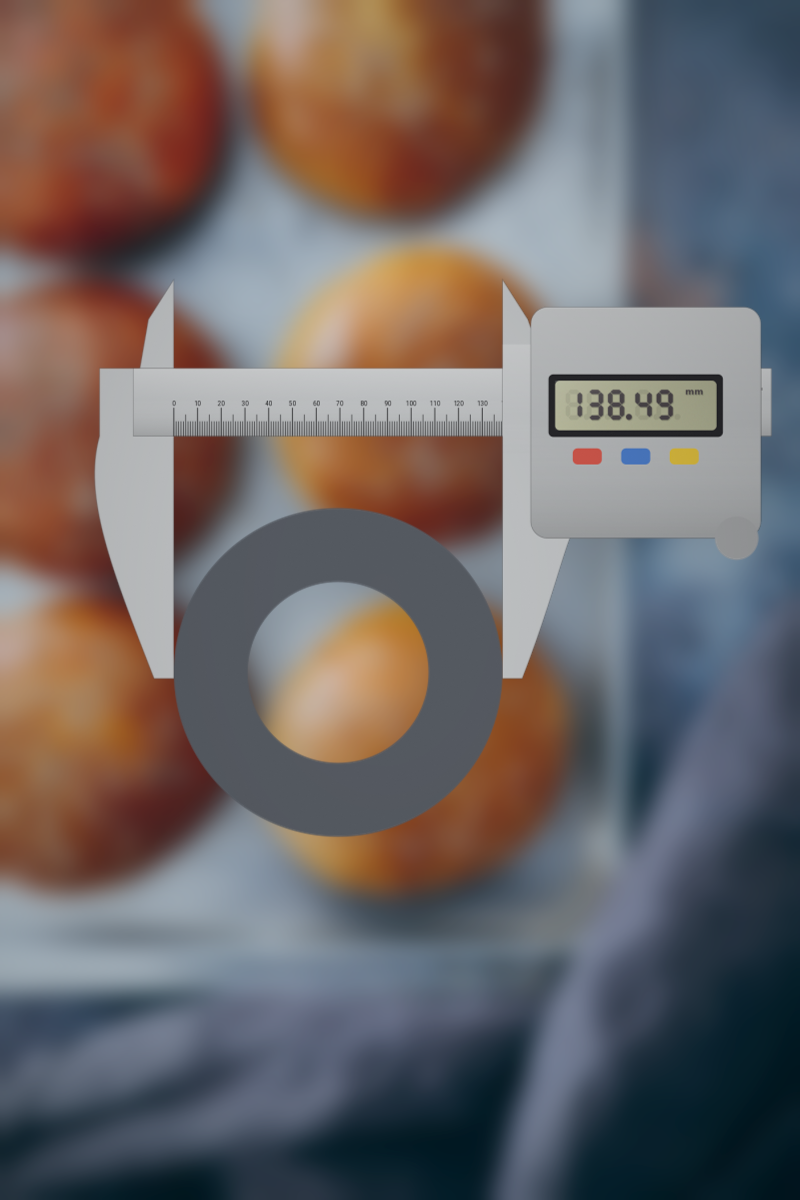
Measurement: **138.49** mm
